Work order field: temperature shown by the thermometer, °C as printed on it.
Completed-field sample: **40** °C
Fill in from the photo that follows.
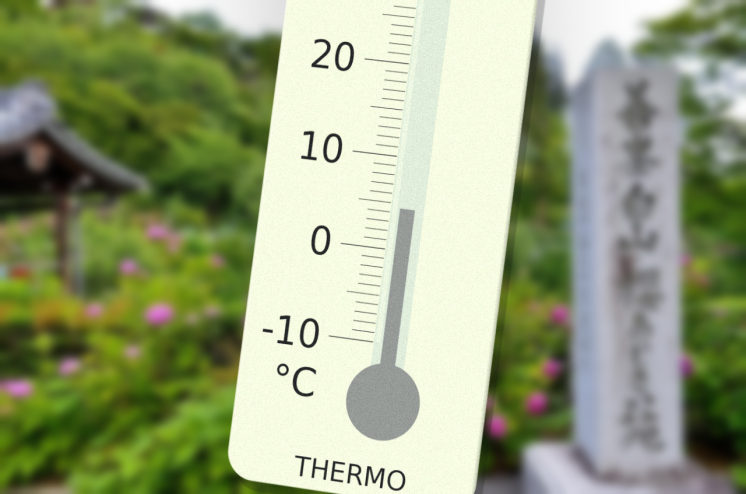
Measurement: **4.5** °C
